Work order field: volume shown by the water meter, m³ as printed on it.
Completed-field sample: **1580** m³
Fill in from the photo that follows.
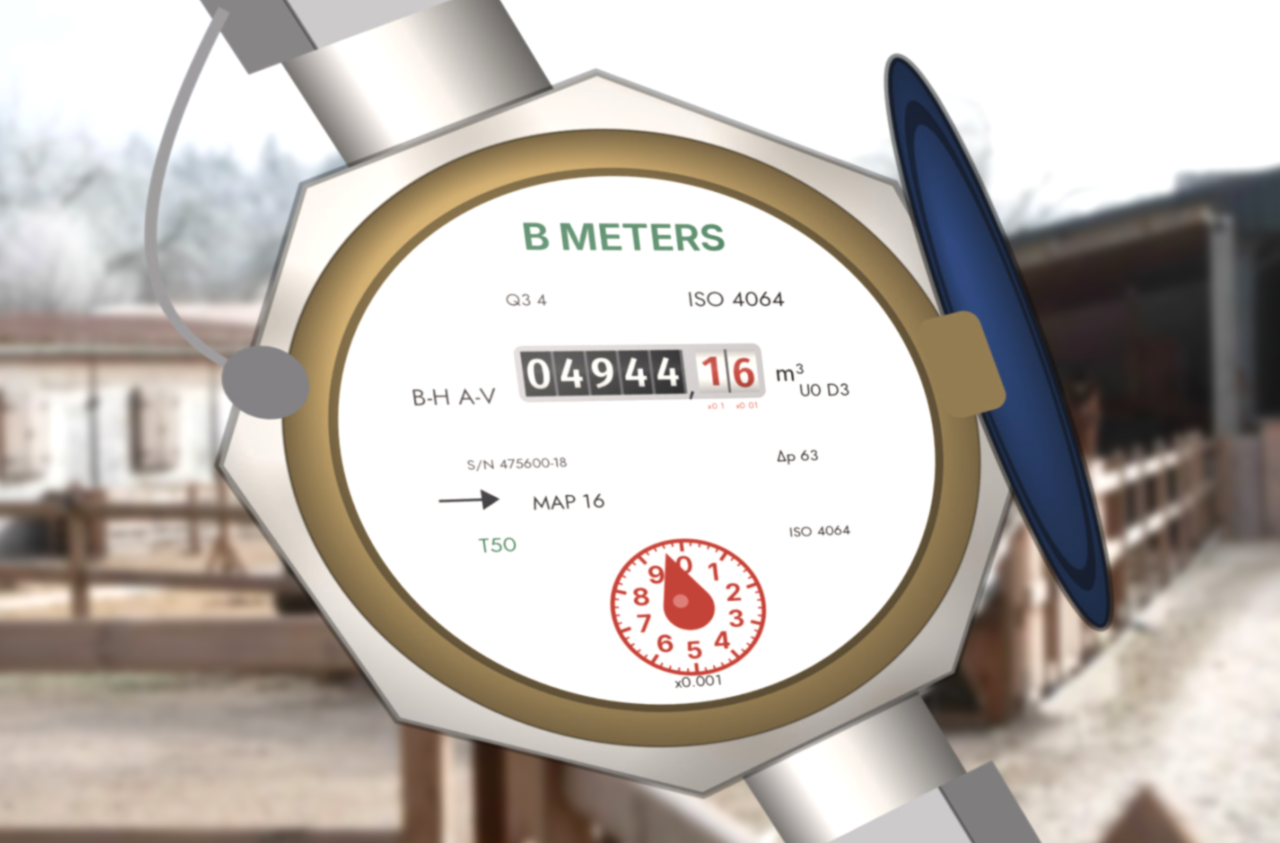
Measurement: **4944.159** m³
